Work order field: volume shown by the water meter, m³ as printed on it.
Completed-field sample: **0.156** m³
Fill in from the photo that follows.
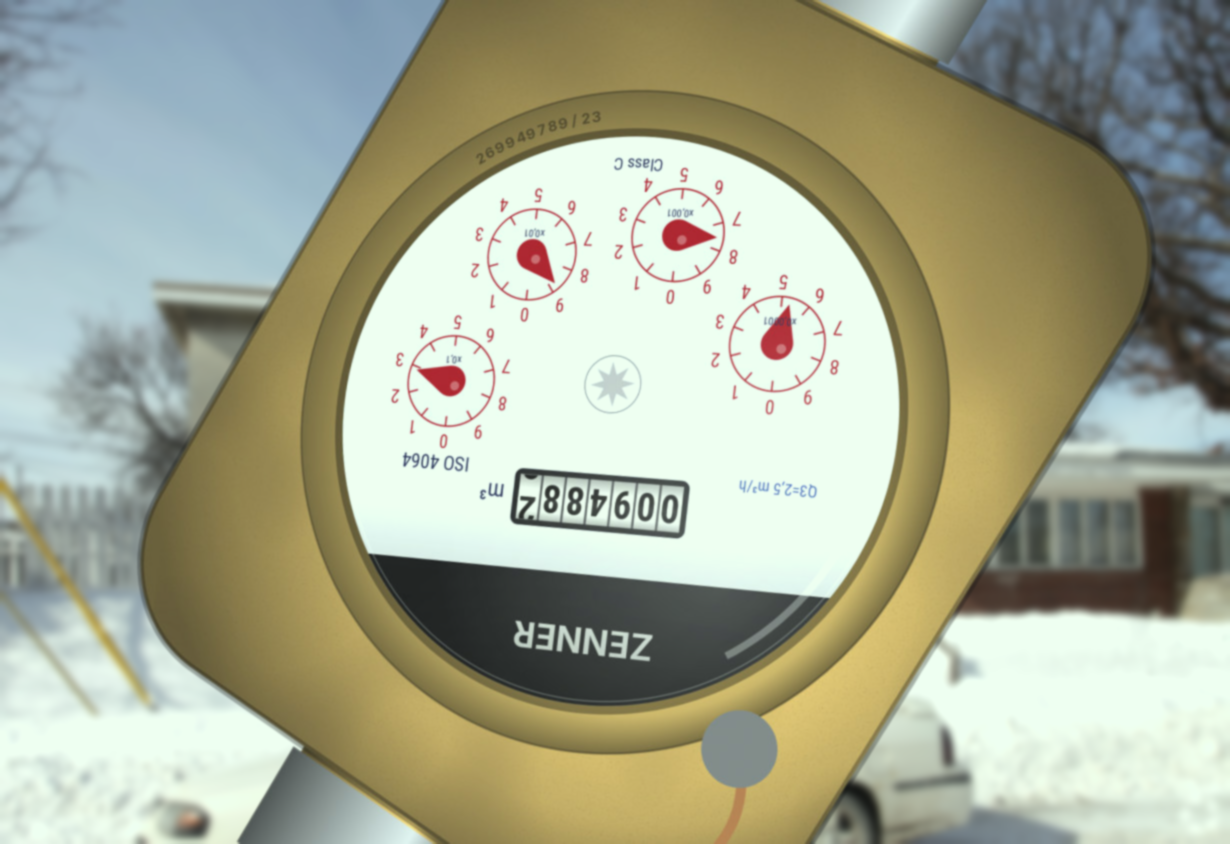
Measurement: **94882.2875** m³
